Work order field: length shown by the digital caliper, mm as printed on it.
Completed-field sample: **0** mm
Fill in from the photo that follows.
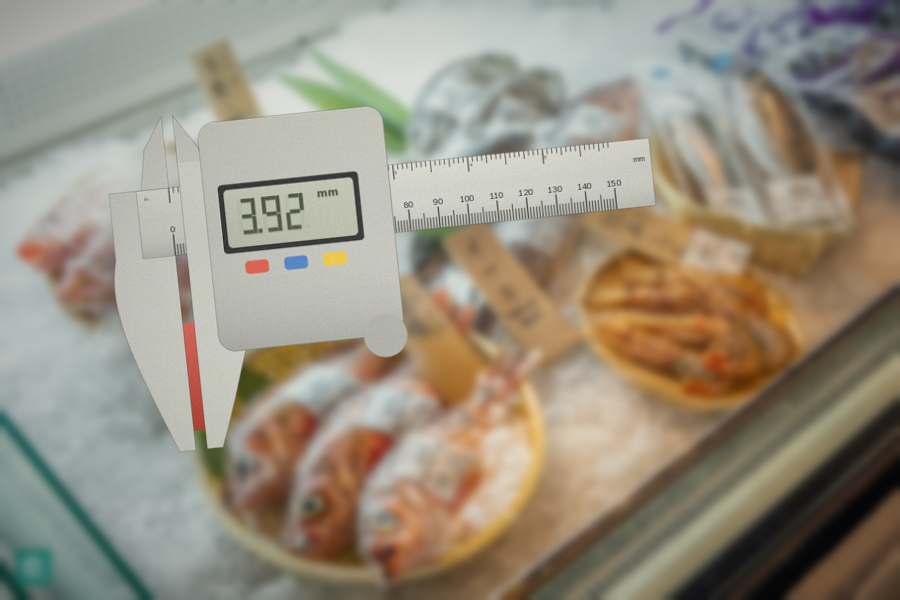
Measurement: **3.92** mm
